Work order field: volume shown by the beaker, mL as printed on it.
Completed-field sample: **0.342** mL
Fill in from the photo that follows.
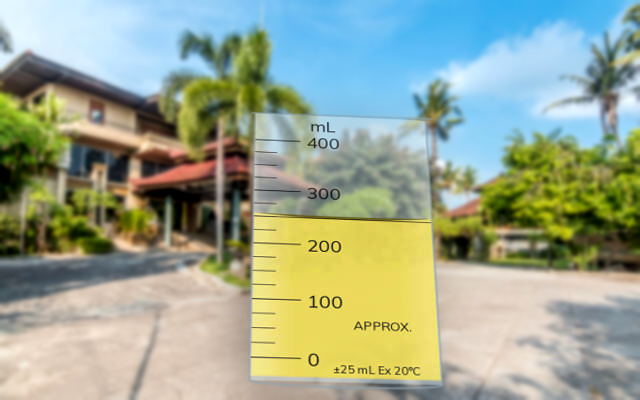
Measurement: **250** mL
